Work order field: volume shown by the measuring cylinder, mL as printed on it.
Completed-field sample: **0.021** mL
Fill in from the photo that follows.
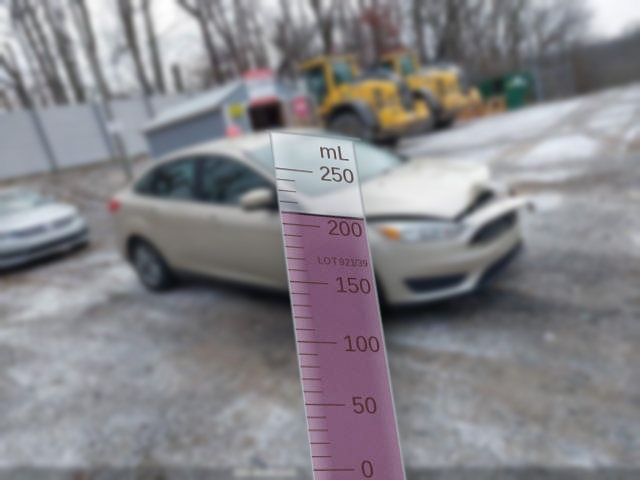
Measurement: **210** mL
